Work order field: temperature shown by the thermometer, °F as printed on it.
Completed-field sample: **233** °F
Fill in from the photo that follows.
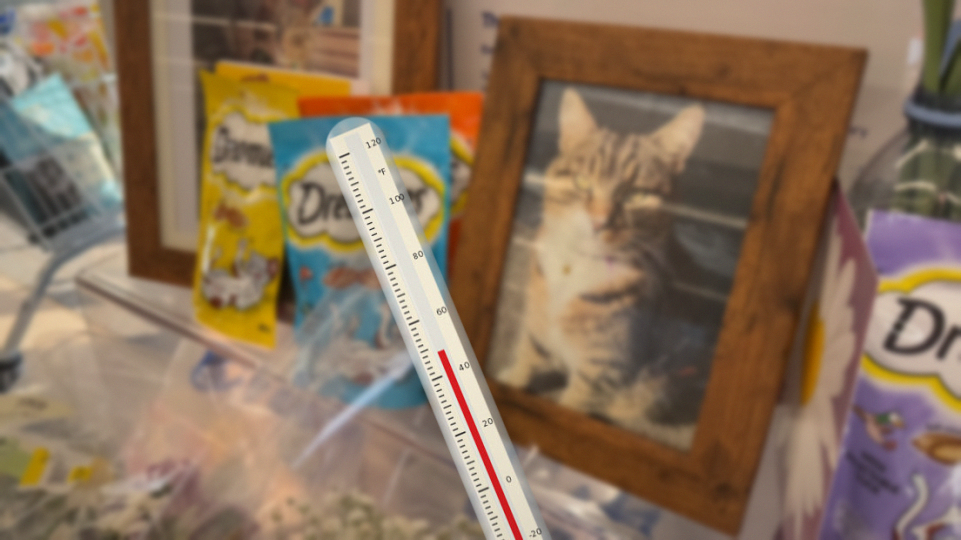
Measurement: **48** °F
